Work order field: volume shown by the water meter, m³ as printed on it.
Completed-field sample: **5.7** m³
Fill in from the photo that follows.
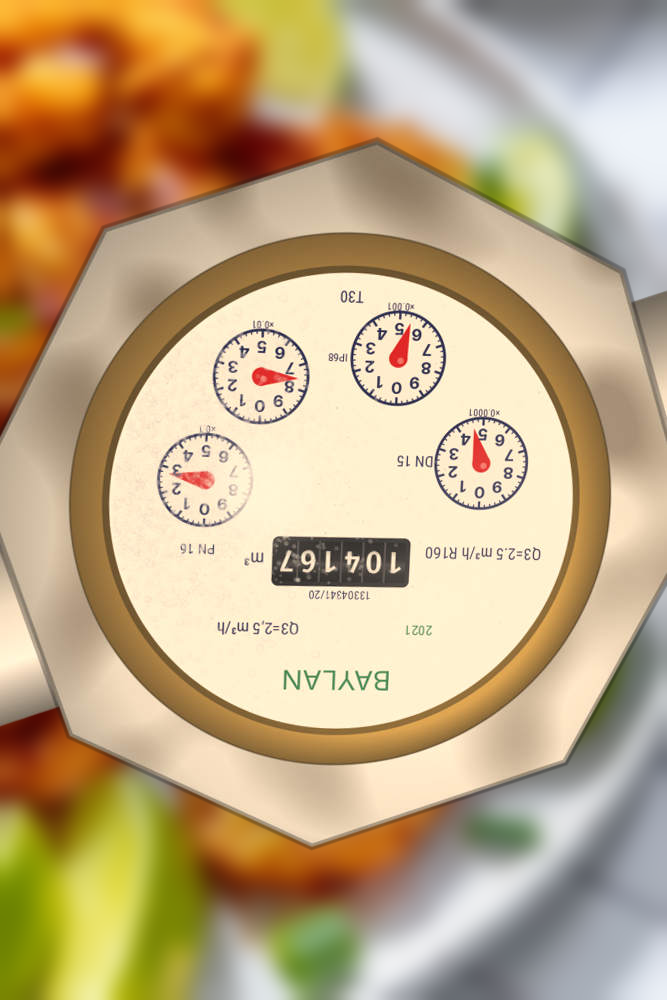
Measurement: **104167.2754** m³
